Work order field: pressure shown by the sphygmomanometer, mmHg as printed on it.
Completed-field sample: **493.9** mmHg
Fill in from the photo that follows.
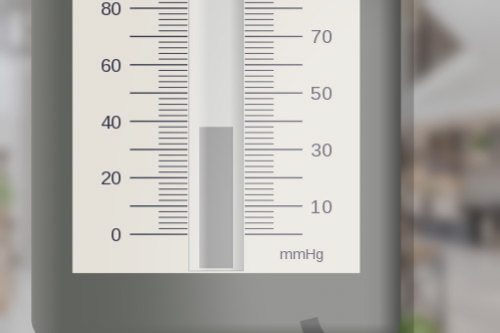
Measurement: **38** mmHg
